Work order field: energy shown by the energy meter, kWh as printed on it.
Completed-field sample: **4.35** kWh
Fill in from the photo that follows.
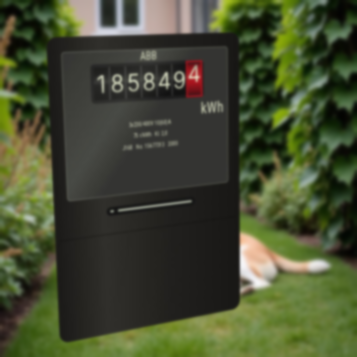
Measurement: **185849.4** kWh
